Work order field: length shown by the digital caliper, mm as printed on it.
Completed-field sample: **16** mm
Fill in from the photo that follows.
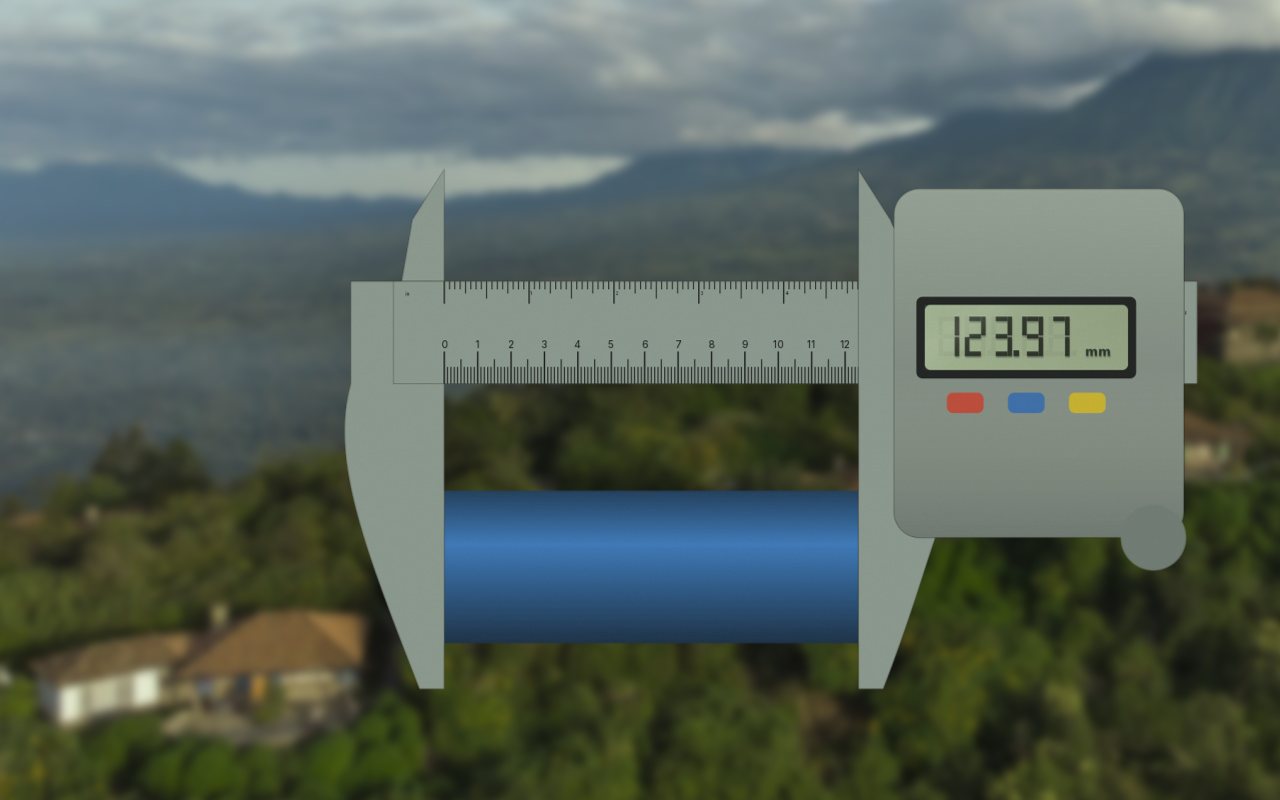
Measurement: **123.97** mm
